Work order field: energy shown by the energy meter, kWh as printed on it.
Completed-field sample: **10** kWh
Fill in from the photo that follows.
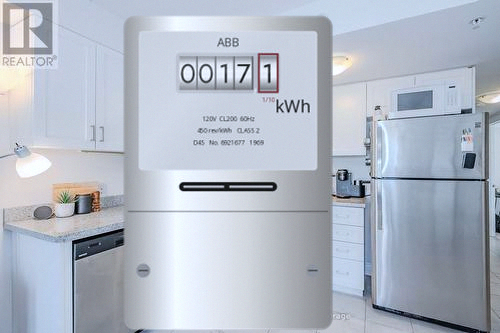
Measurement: **17.1** kWh
